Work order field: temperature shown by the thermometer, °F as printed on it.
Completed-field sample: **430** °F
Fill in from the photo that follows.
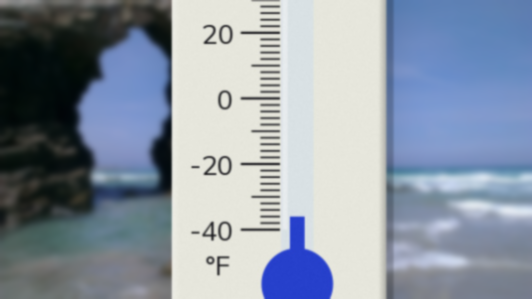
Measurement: **-36** °F
